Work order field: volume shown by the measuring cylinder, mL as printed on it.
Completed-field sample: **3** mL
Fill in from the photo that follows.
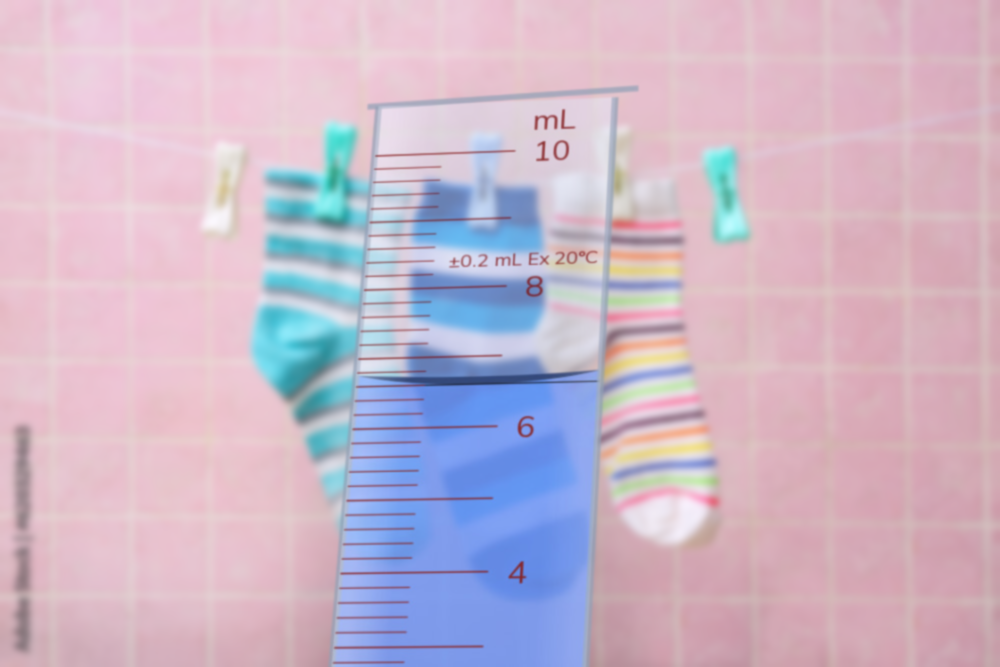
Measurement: **6.6** mL
